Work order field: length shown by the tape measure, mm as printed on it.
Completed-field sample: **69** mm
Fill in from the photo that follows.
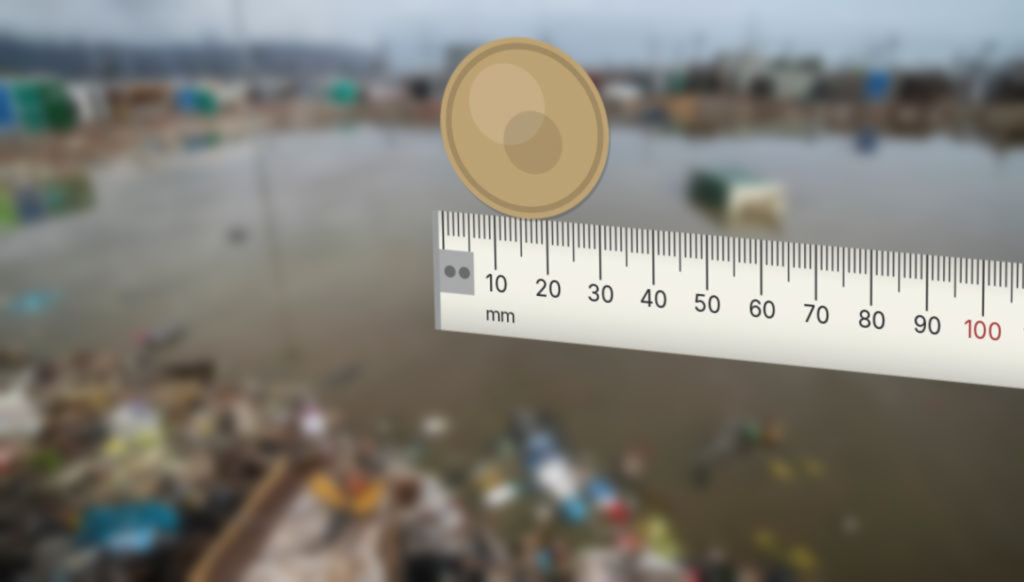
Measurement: **32** mm
